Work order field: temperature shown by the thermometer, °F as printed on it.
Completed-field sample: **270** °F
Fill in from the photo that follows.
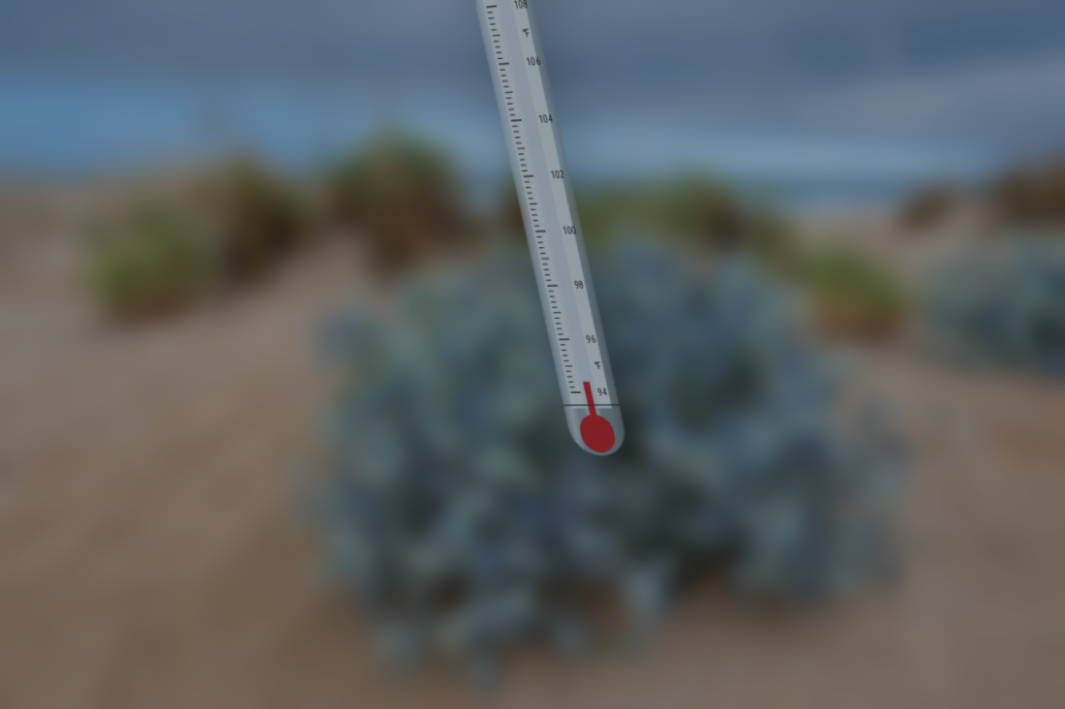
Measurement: **94.4** °F
